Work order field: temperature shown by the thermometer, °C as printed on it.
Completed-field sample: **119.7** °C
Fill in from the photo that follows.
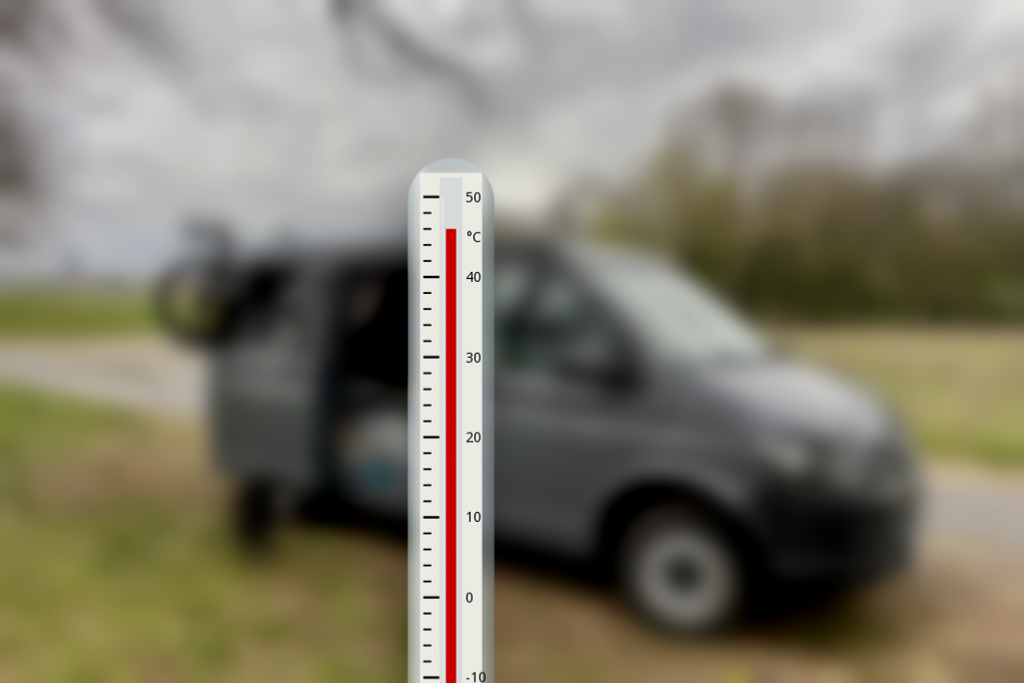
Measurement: **46** °C
